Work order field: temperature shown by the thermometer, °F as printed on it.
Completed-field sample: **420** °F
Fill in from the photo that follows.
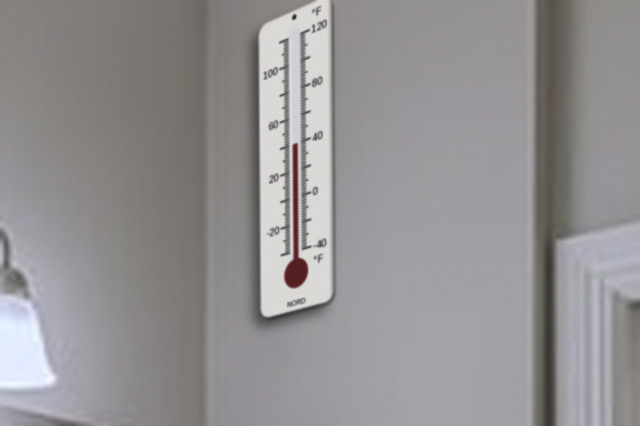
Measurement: **40** °F
